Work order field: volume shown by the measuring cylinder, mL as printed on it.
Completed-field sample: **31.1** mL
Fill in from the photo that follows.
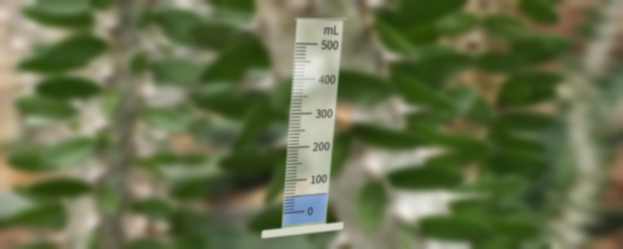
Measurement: **50** mL
